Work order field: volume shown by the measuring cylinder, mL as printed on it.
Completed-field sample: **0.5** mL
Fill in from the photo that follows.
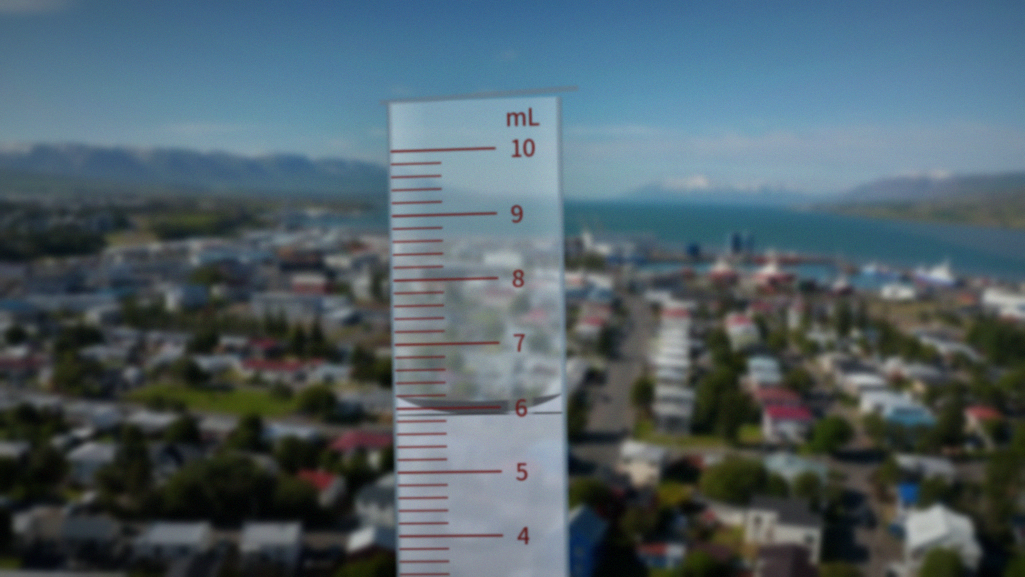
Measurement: **5.9** mL
